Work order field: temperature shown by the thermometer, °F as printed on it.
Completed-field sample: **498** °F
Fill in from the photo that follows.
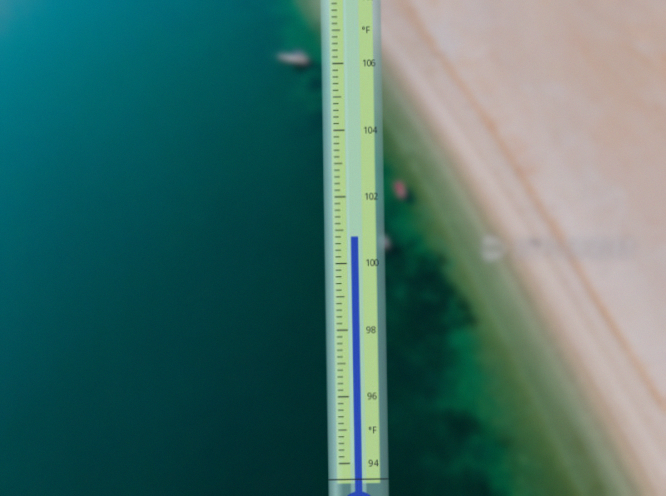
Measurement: **100.8** °F
